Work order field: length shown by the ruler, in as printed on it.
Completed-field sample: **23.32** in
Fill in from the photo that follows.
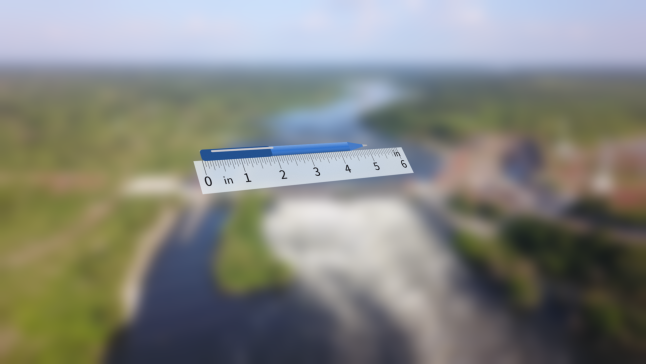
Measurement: **5** in
